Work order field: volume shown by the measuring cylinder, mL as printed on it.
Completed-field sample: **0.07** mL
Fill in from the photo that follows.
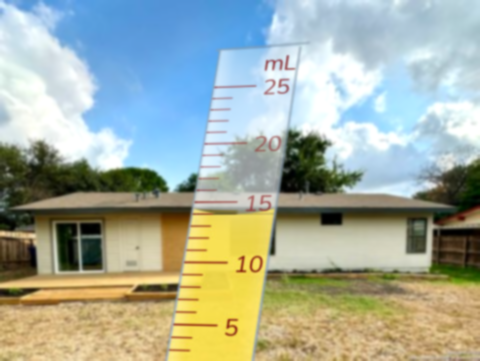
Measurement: **14** mL
